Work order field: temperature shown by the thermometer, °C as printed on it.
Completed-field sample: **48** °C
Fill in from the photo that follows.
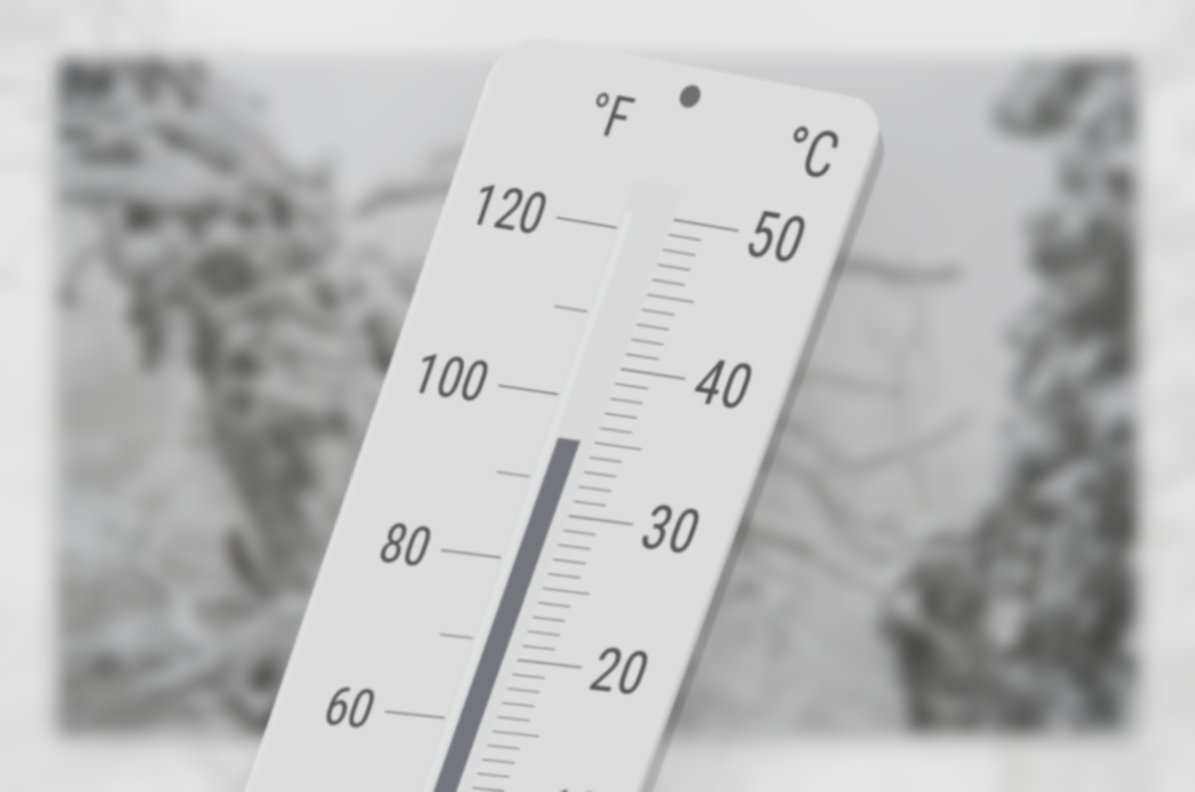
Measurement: **35** °C
